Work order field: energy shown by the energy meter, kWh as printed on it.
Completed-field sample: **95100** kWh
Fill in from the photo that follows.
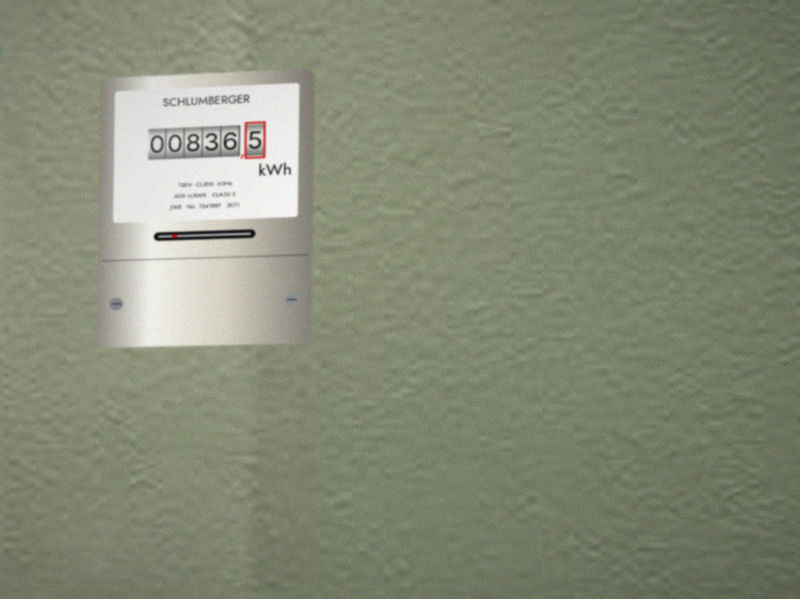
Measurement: **836.5** kWh
